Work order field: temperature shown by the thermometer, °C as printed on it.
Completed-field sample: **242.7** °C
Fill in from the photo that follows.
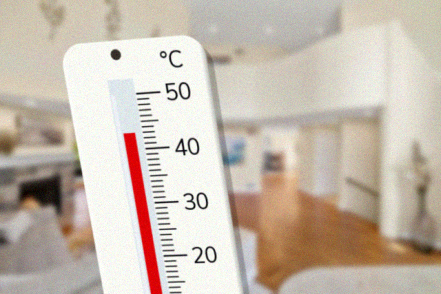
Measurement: **43** °C
